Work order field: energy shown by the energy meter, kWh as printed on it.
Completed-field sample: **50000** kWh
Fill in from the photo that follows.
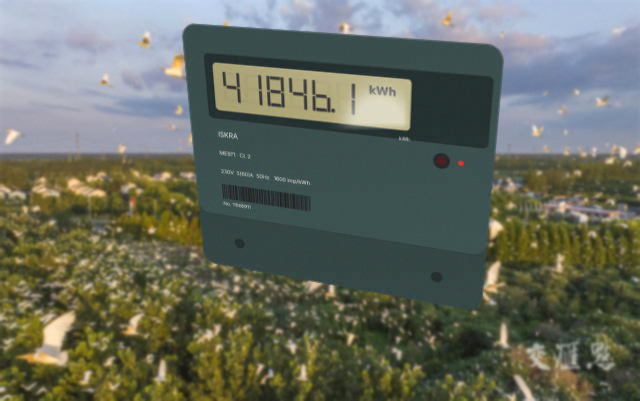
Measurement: **41846.1** kWh
